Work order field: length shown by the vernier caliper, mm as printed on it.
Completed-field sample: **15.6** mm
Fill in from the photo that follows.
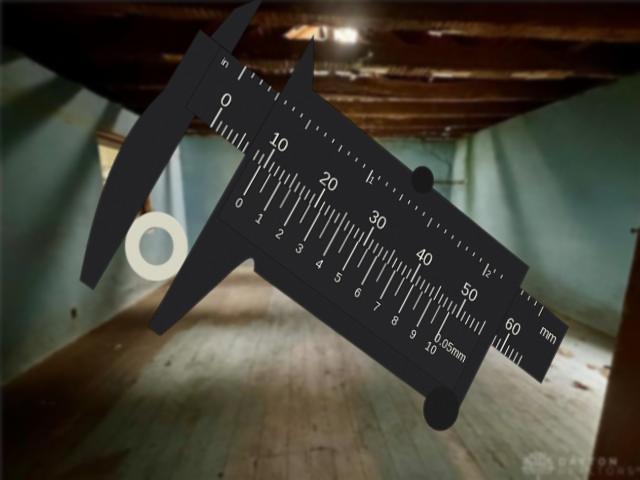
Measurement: **9.4** mm
